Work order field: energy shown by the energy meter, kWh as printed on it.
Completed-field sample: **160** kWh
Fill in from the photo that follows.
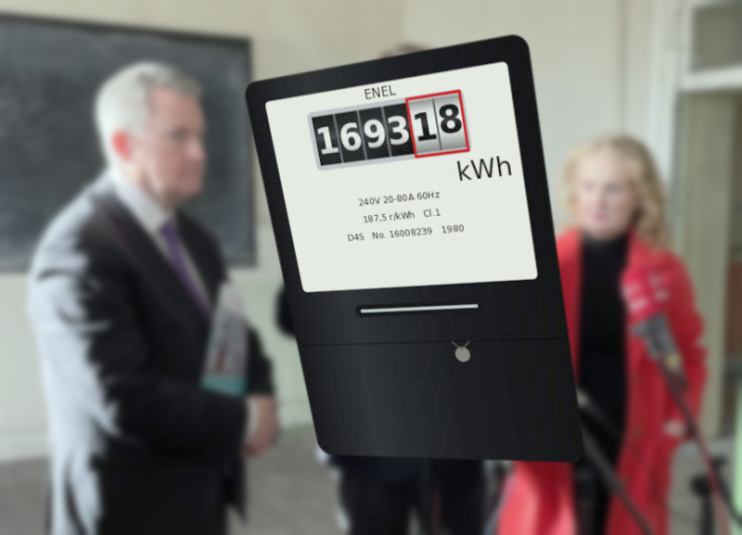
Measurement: **1693.18** kWh
